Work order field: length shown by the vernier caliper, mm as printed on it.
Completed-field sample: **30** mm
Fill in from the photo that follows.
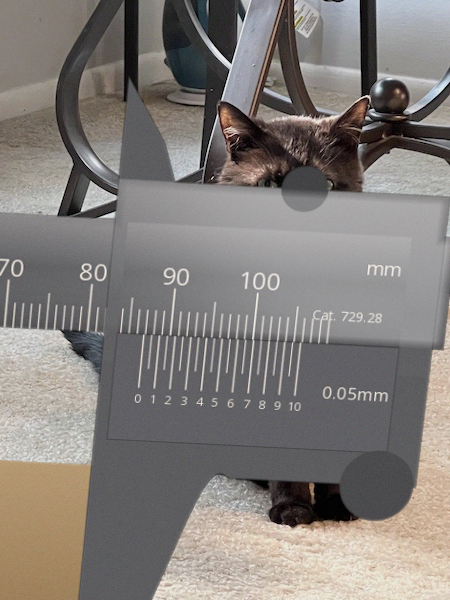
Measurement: **86.8** mm
